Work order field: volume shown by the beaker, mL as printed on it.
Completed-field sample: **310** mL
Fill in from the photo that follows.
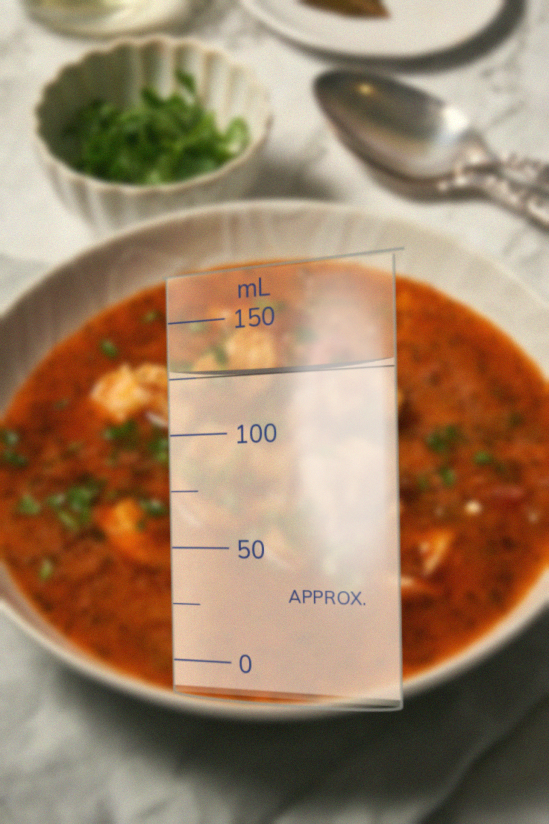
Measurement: **125** mL
